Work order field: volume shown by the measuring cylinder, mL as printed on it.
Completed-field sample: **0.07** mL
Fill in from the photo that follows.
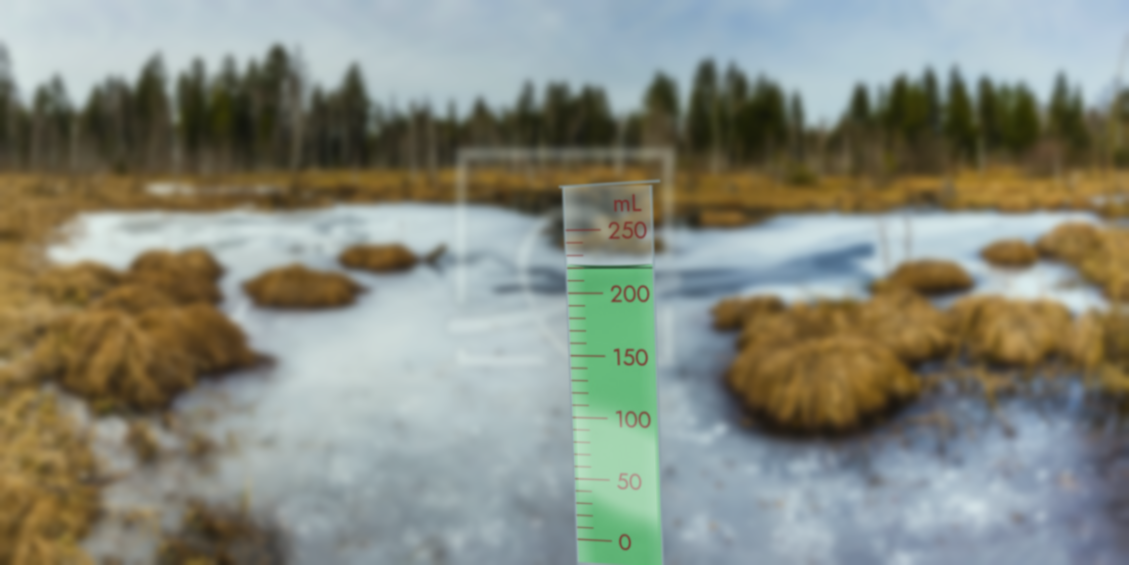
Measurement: **220** mL
